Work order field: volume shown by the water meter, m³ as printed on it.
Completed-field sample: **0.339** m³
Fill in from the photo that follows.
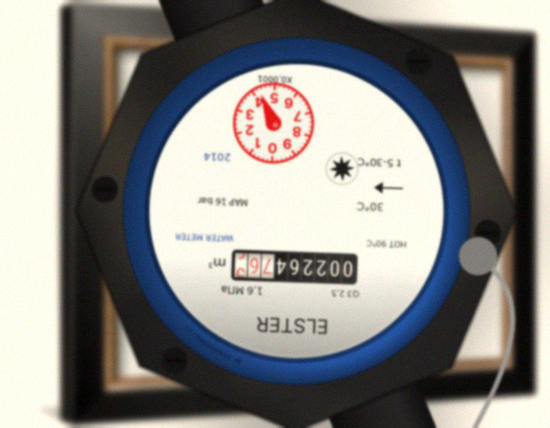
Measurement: **2264.7654** m³
